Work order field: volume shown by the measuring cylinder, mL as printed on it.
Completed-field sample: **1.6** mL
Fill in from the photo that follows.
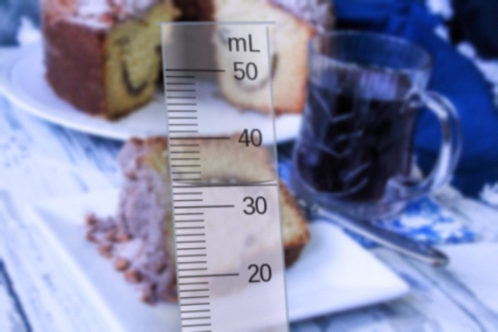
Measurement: **33** mL
